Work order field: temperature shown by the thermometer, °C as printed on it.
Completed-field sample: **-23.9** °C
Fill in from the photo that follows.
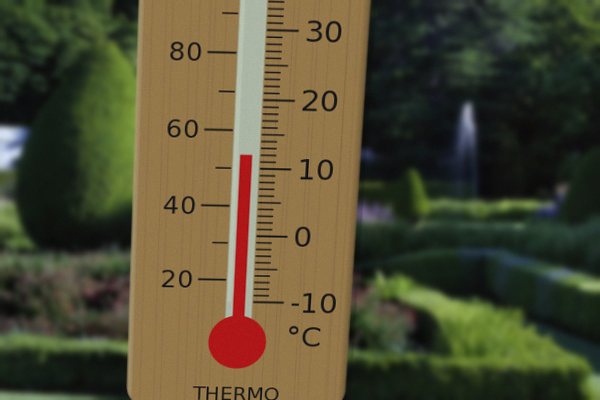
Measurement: **12** °C
